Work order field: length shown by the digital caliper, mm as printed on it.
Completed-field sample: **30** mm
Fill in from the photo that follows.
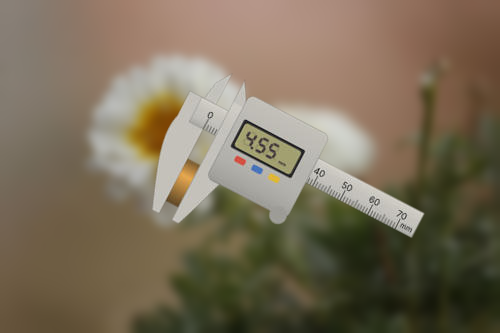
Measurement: **4.55** mm
